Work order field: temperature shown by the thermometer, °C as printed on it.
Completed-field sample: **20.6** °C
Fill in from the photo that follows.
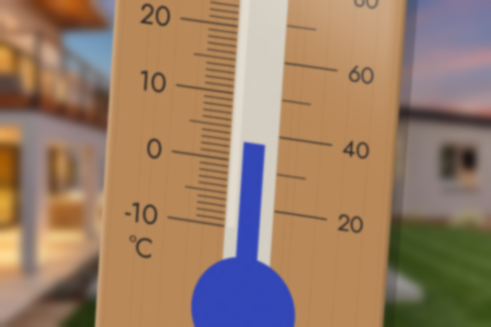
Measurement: **3** °C
